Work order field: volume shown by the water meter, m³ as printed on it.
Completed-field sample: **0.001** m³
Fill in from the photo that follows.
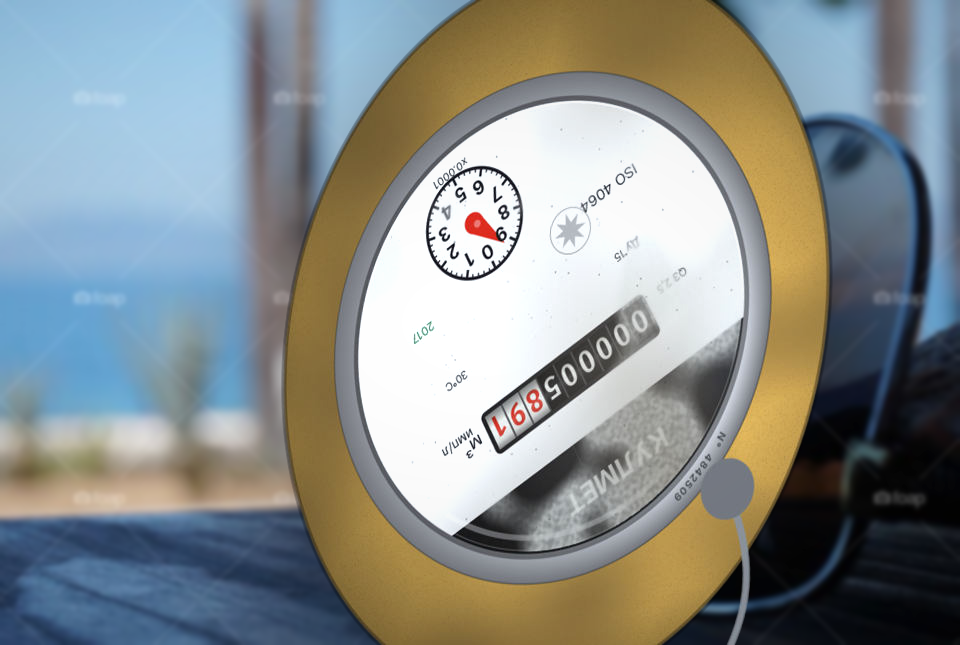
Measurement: **5.8909** m³
